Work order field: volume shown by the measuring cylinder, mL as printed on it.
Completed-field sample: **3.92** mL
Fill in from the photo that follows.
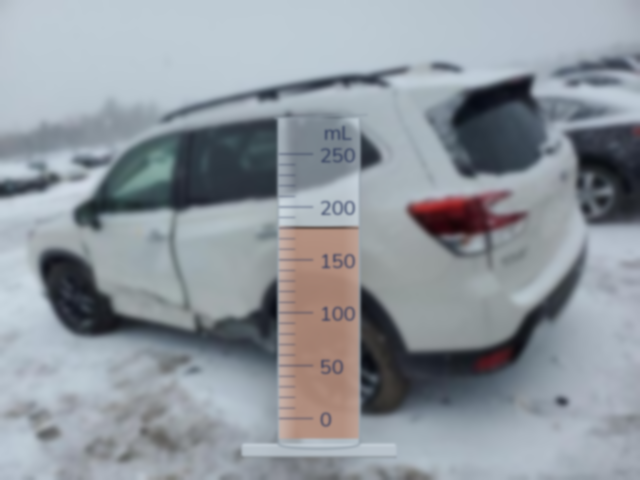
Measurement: **180** mL
